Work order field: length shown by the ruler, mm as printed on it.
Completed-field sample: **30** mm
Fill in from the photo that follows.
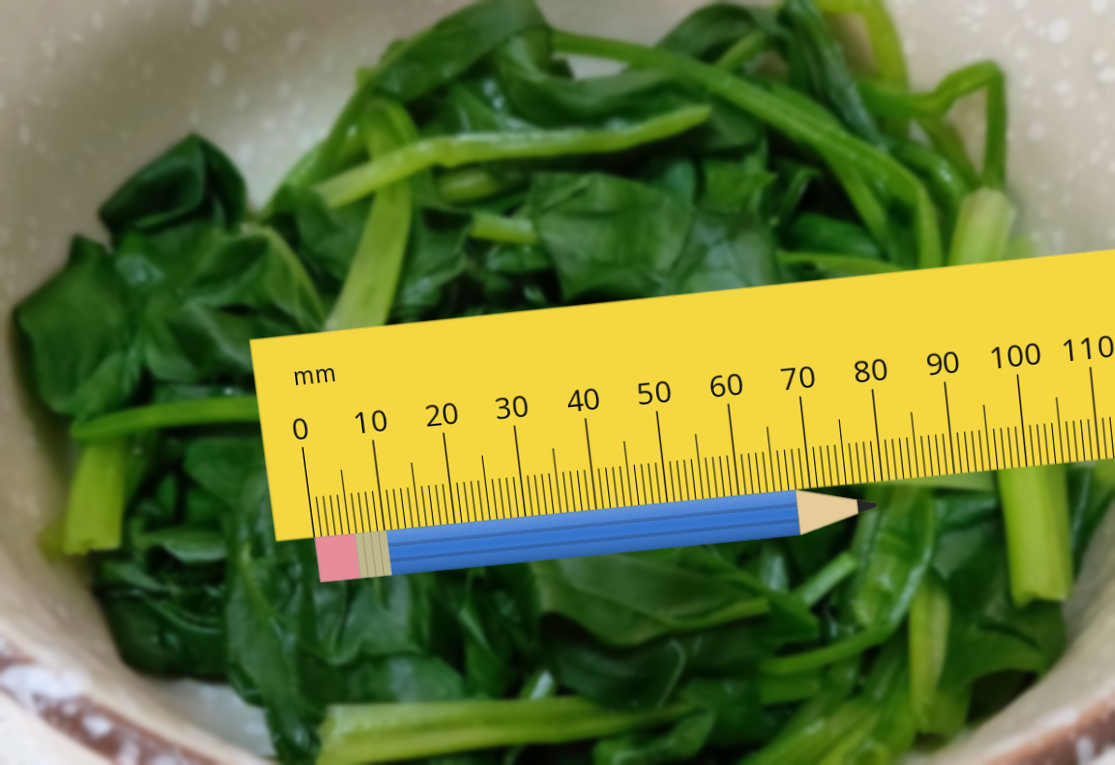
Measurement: **79** mm
